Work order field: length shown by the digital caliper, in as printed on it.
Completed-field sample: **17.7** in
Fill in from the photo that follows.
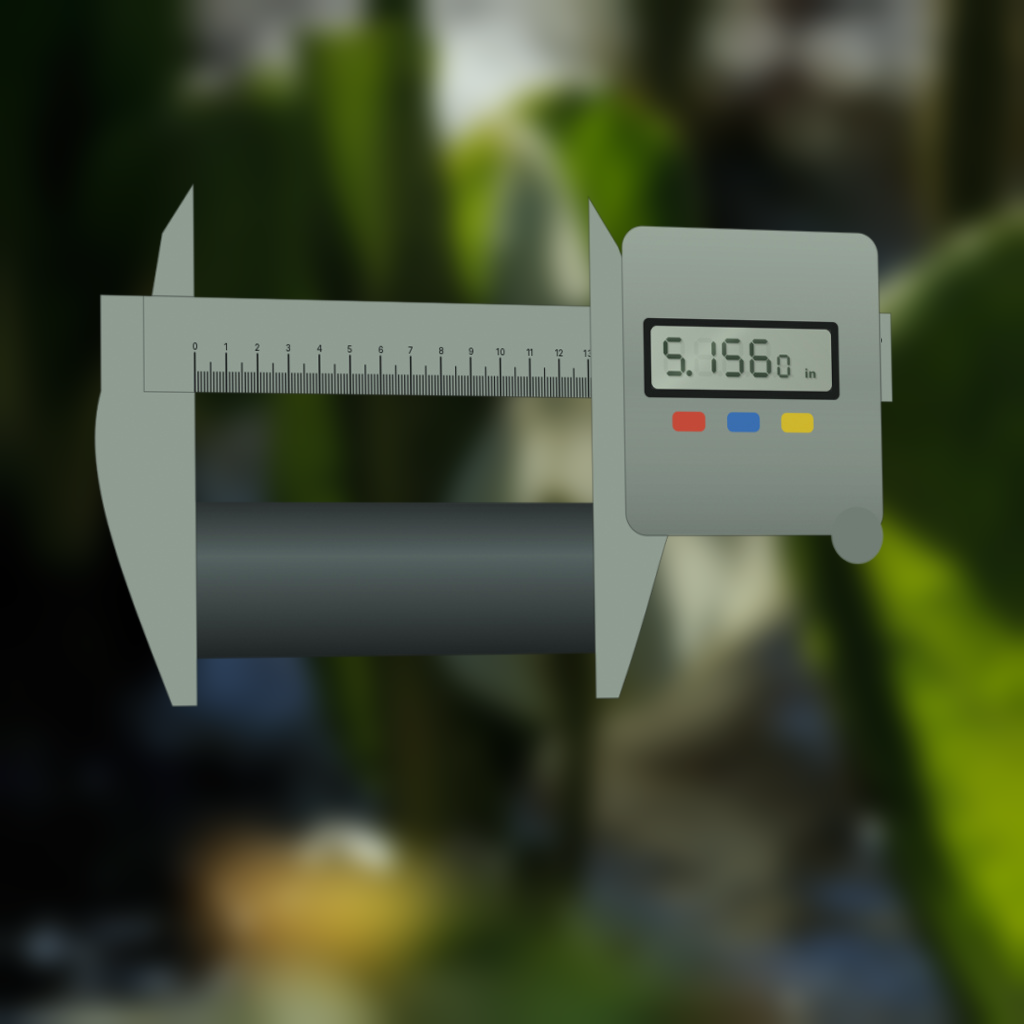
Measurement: **5.1560** in
